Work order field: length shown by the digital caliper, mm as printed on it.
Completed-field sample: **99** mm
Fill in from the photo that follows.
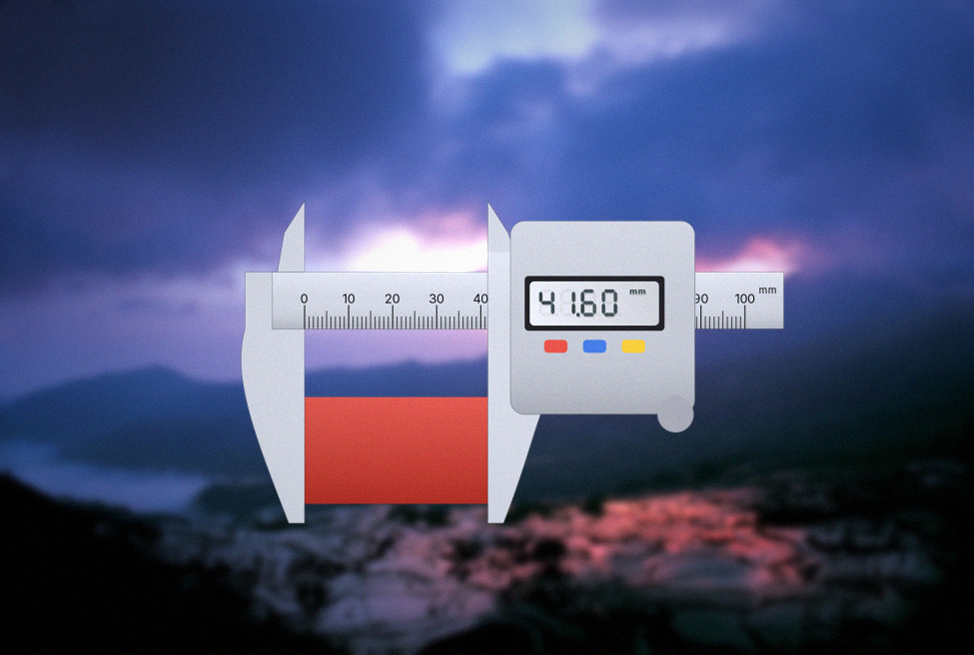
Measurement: **41.60** mm
